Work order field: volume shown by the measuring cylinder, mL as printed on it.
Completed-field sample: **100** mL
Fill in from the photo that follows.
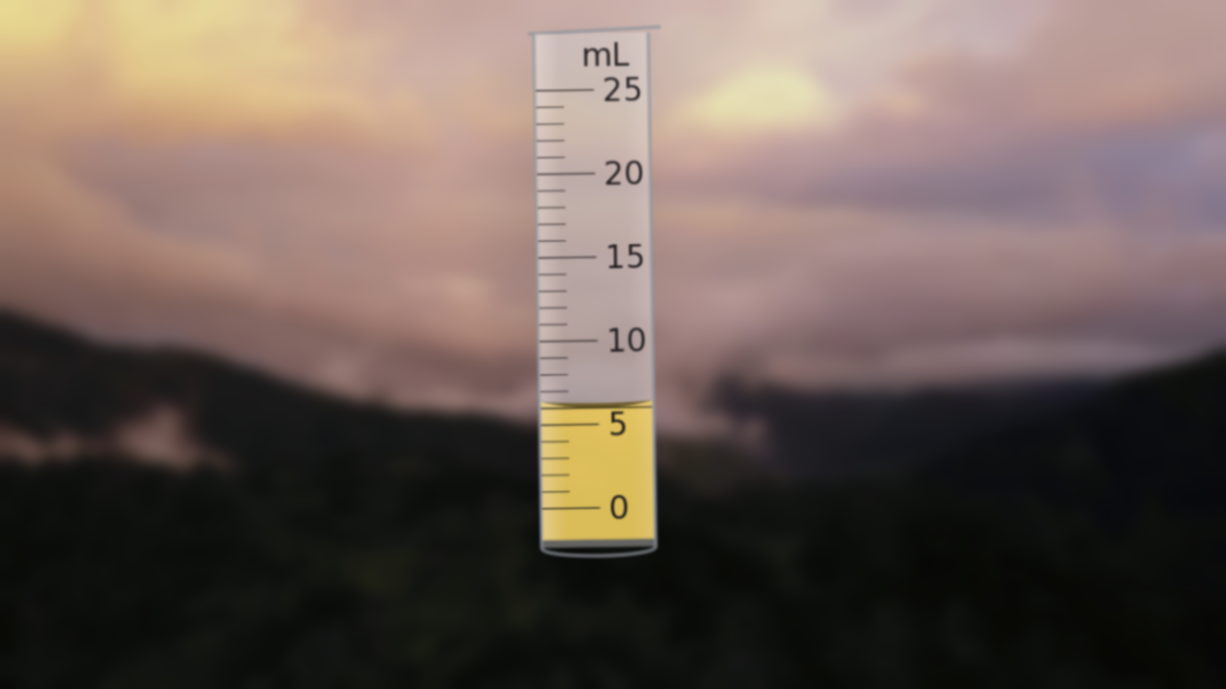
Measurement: **6** mL
